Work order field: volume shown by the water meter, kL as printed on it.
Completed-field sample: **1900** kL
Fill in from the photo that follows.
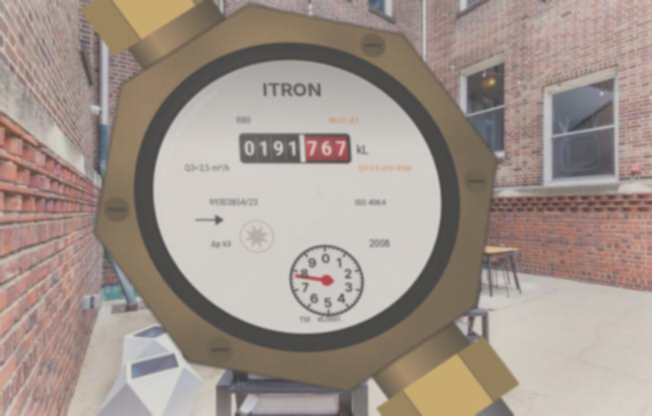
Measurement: **191.7677** kL
